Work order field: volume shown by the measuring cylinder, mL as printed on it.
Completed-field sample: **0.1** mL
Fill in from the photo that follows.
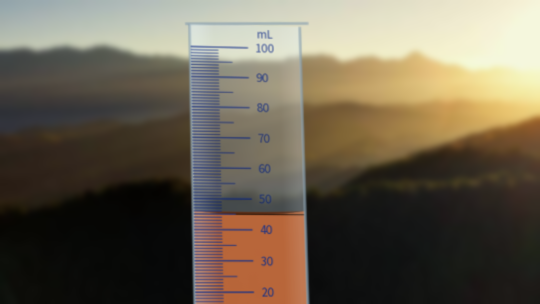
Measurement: **45** mL
